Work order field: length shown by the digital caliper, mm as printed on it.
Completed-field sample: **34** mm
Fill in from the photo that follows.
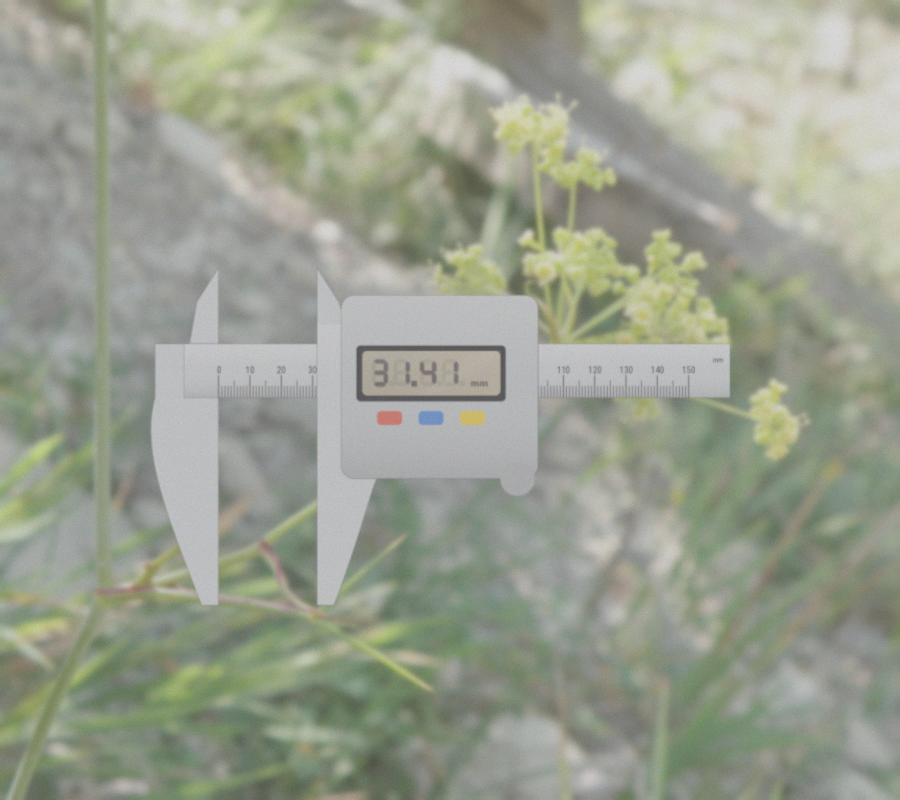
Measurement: **31.41** mm
